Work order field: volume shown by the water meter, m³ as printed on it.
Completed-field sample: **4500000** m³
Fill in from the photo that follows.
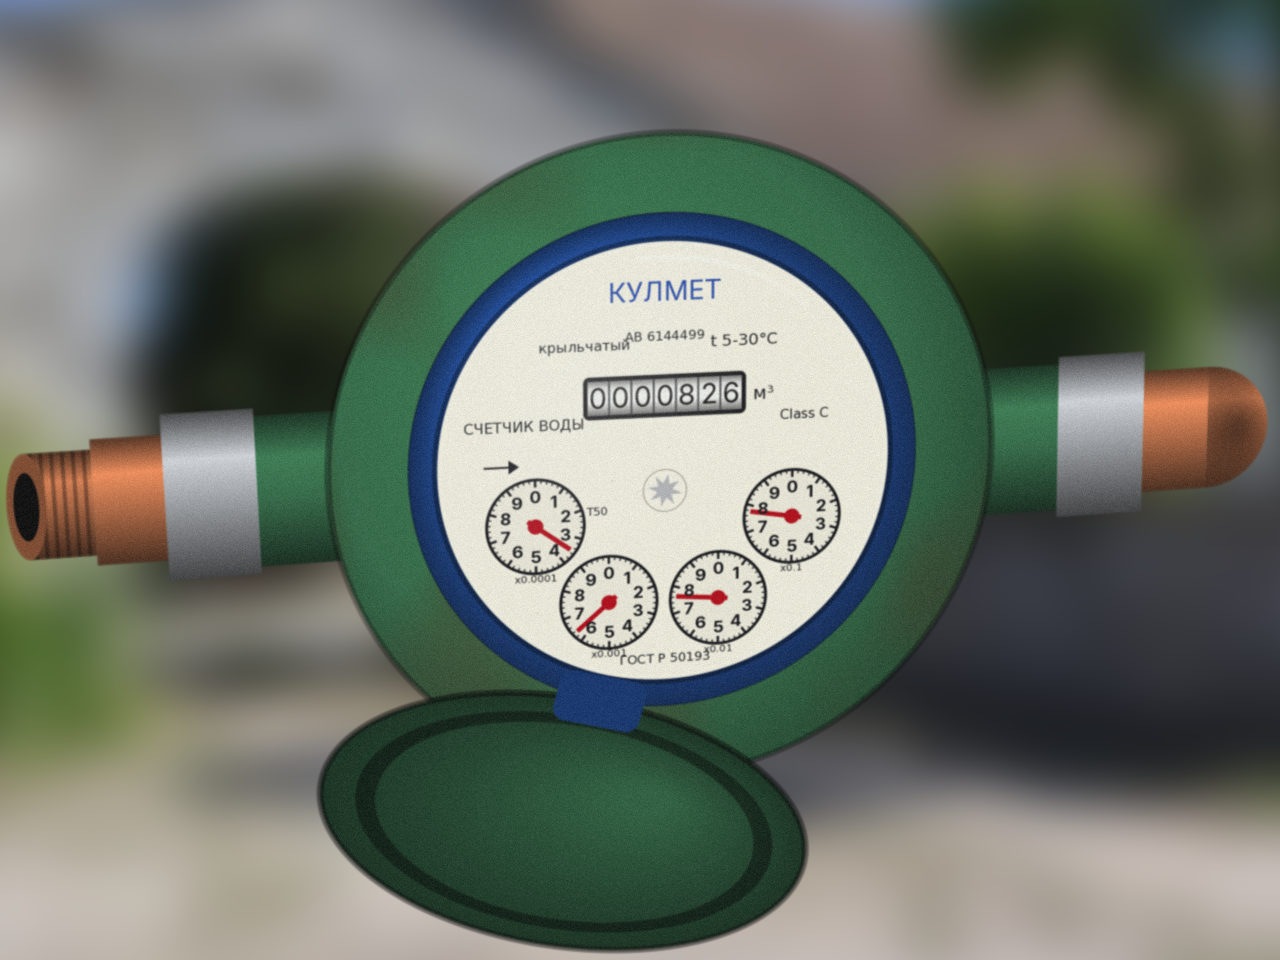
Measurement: **826.7763** m³
